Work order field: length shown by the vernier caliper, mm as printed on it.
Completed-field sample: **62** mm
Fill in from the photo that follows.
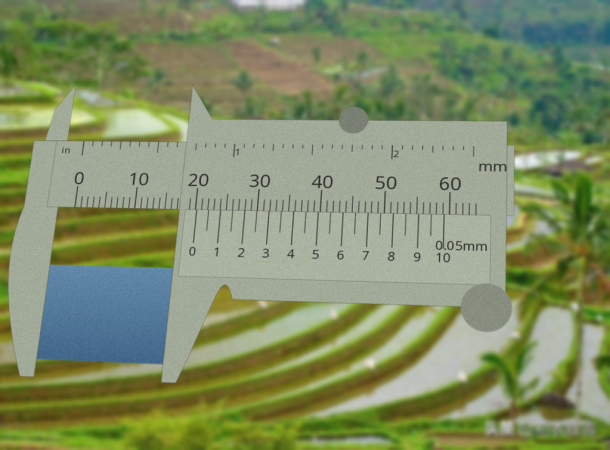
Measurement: **20.2** mm
